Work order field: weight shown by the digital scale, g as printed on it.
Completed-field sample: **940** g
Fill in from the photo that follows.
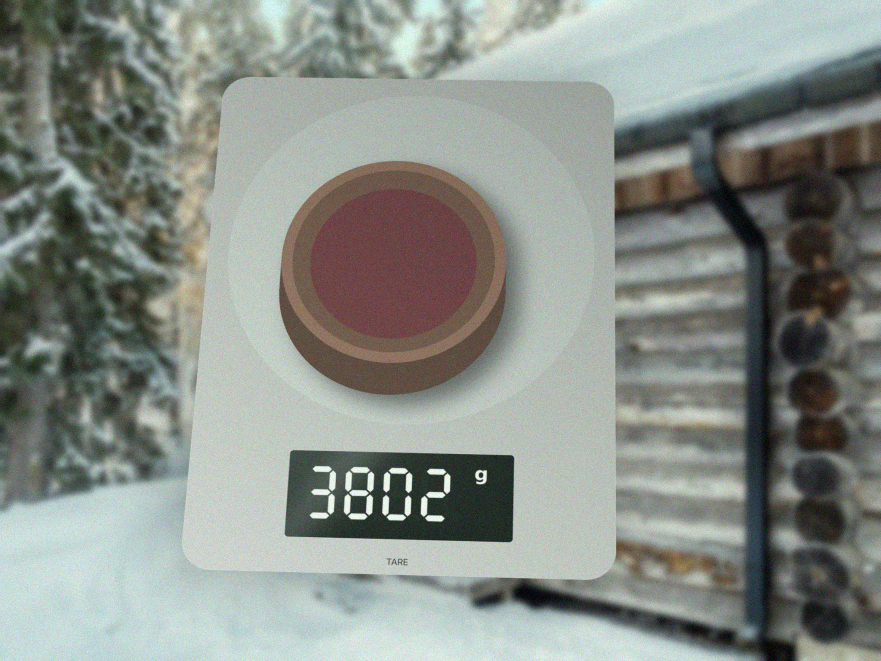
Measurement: **3802** g
